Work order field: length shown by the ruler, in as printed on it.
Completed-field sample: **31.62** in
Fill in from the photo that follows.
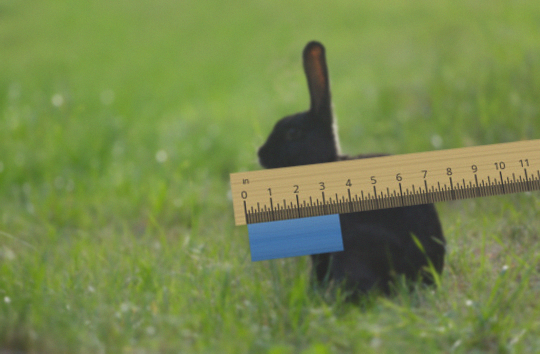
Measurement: **3.5** in
